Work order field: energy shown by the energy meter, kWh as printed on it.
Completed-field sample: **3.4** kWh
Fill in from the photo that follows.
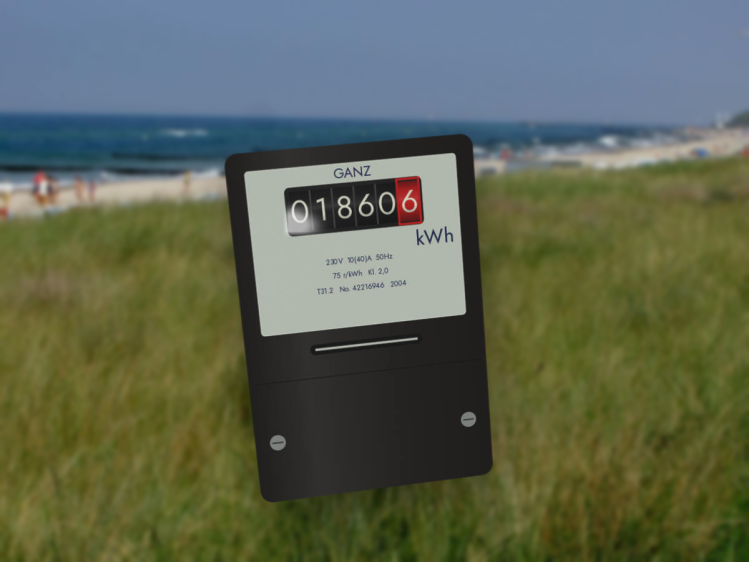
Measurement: **1860.6** kWh
